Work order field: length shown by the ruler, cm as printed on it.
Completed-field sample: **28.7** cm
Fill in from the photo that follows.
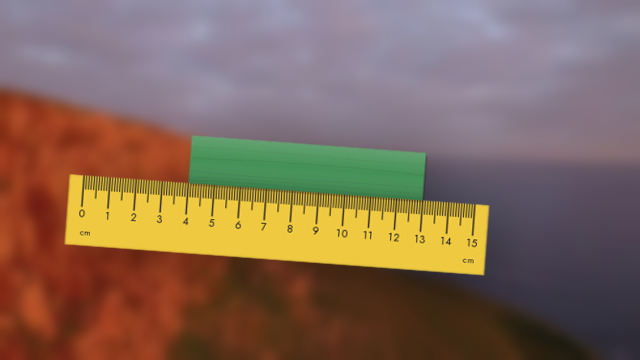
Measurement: **9** cm
